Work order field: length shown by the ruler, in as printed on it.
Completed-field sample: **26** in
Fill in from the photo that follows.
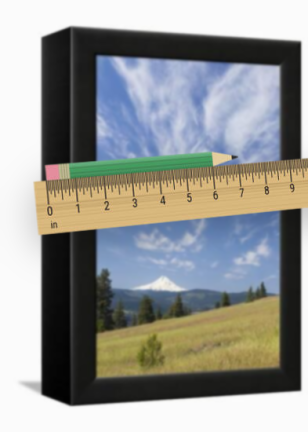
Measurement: **7** in
